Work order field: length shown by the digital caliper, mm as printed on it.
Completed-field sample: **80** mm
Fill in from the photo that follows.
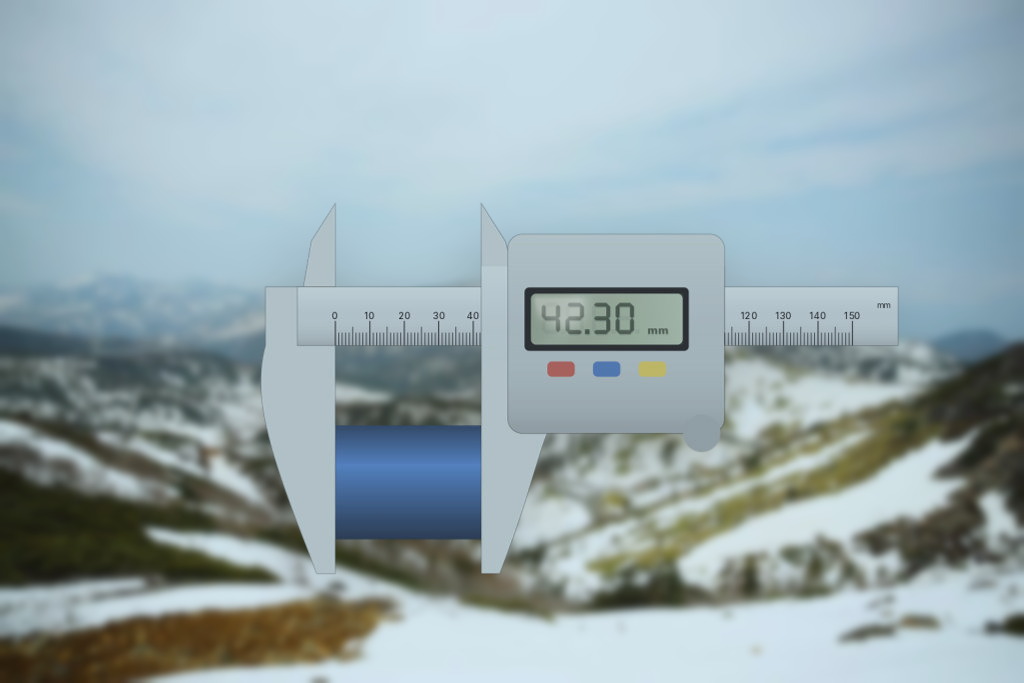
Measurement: **42.30** mm
